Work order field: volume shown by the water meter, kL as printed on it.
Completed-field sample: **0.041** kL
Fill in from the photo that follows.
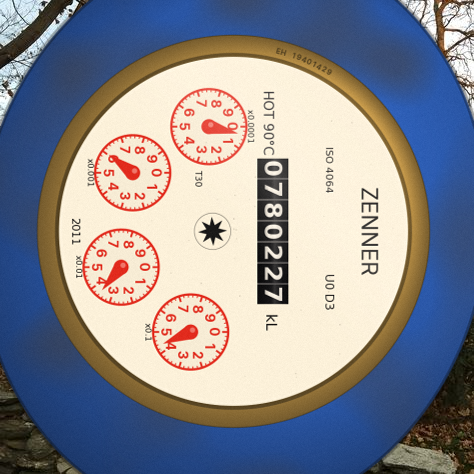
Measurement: **780227.4360** kL
